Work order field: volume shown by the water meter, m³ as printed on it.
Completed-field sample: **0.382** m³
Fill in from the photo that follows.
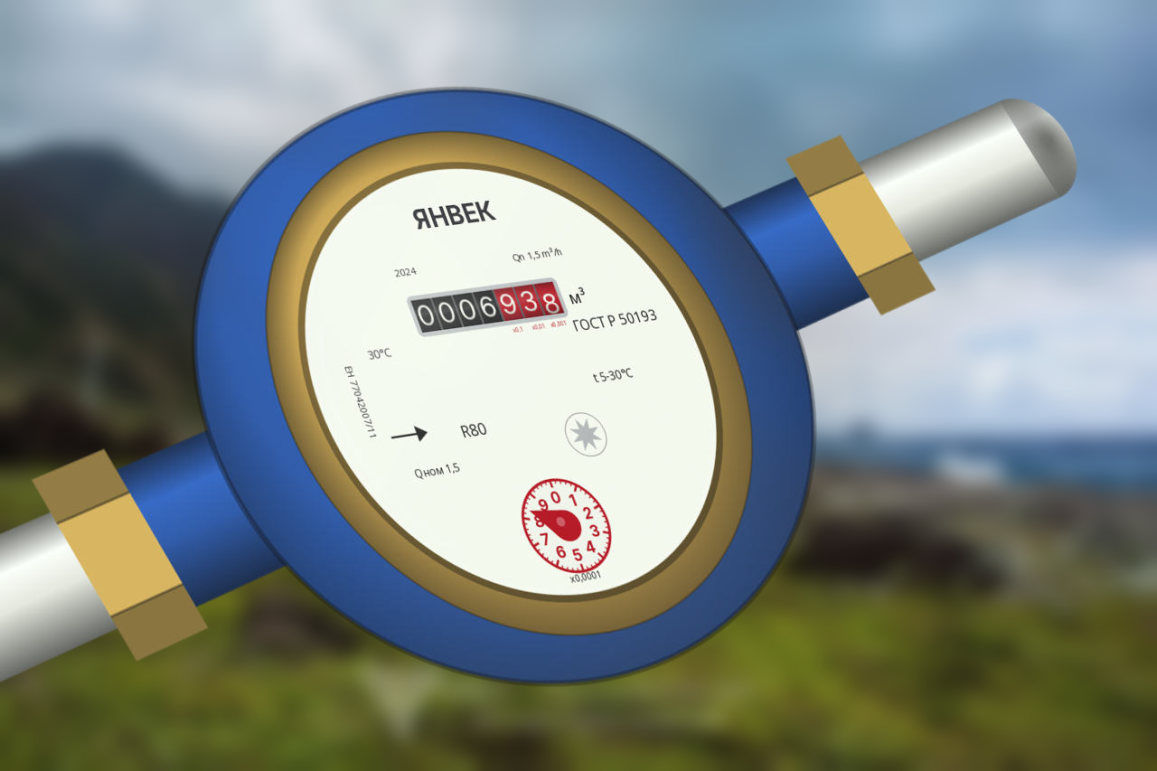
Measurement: **6.9378** m³
